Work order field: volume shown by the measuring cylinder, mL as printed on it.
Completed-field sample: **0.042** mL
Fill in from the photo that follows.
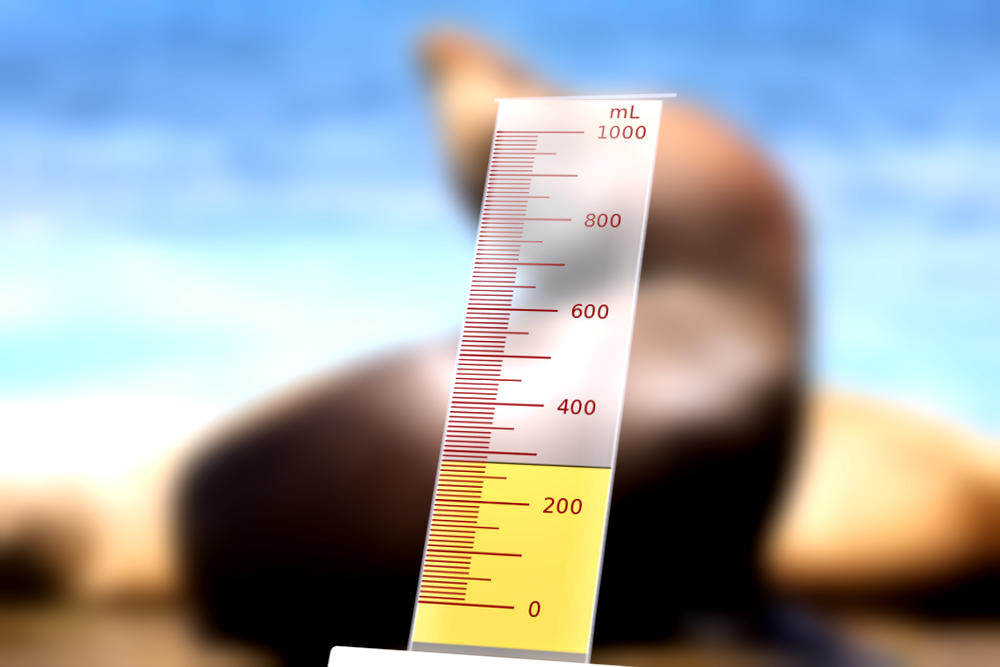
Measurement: **280** mL
